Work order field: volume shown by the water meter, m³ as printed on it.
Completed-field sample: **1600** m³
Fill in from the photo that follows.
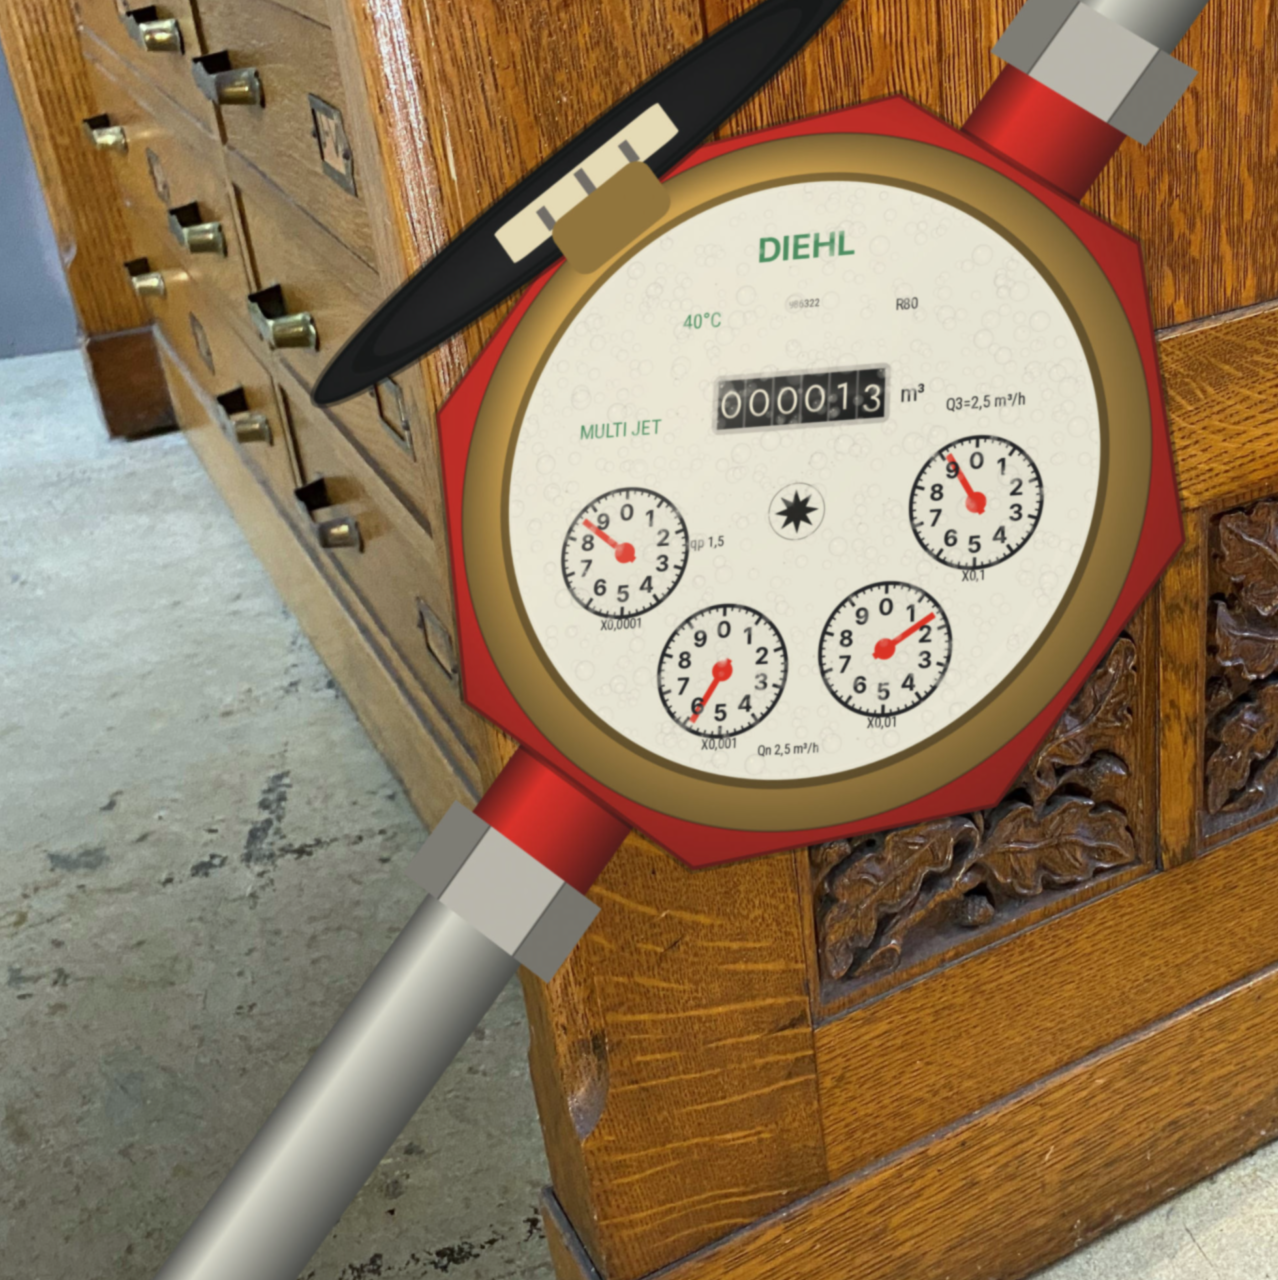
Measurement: **12.9158** m³
